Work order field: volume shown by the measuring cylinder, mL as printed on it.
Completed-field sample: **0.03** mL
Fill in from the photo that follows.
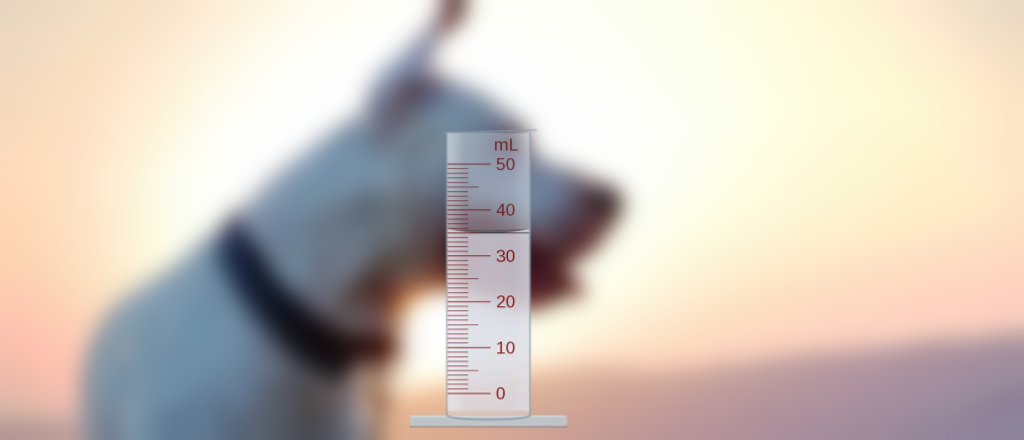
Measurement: **35** mL
